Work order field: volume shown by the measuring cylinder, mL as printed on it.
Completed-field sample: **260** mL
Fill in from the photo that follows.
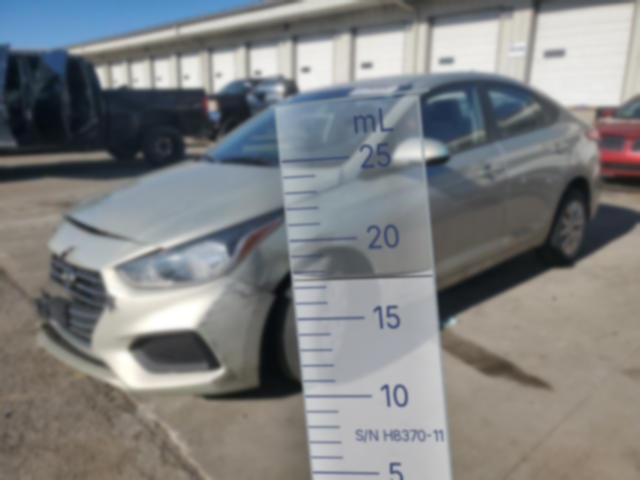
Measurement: **17.5** mL
